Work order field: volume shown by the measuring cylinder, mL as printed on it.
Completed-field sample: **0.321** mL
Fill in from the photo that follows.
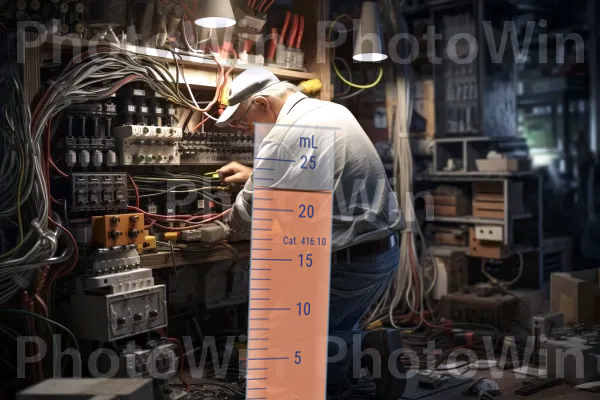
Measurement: **22** mL
